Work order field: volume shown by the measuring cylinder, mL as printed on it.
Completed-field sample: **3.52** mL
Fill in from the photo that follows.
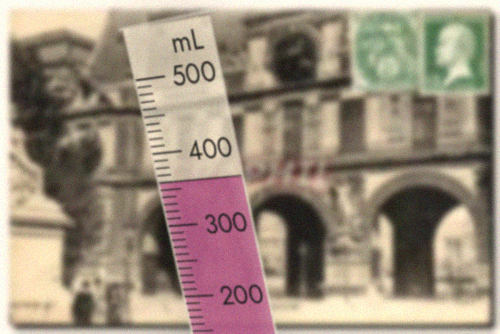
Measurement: **360** mL
